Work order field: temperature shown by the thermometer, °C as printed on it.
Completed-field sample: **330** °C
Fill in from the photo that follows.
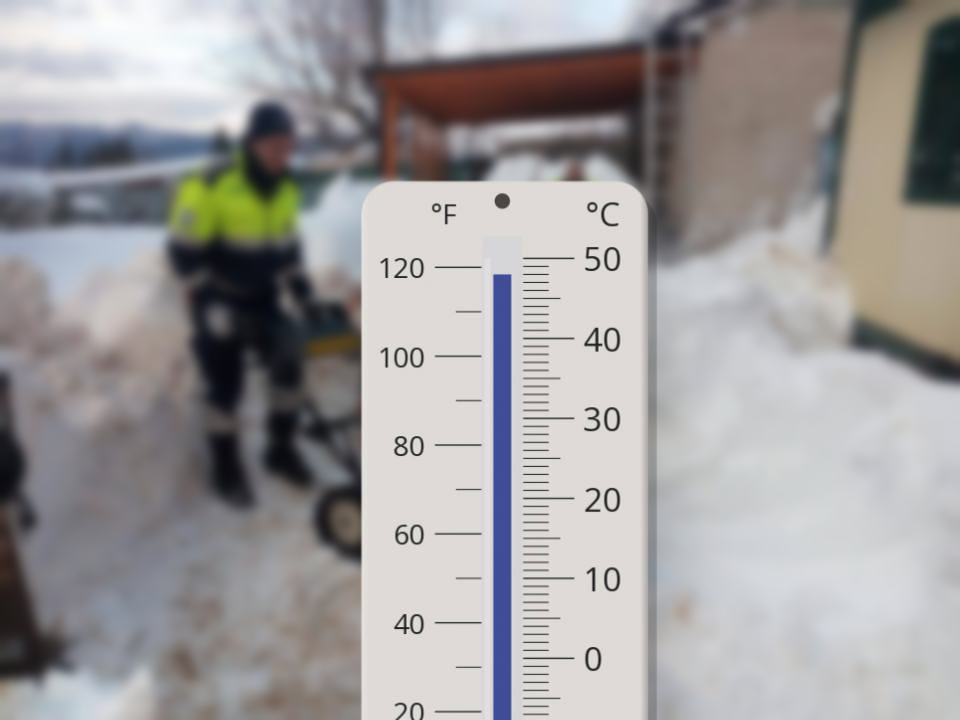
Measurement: **48** °C
